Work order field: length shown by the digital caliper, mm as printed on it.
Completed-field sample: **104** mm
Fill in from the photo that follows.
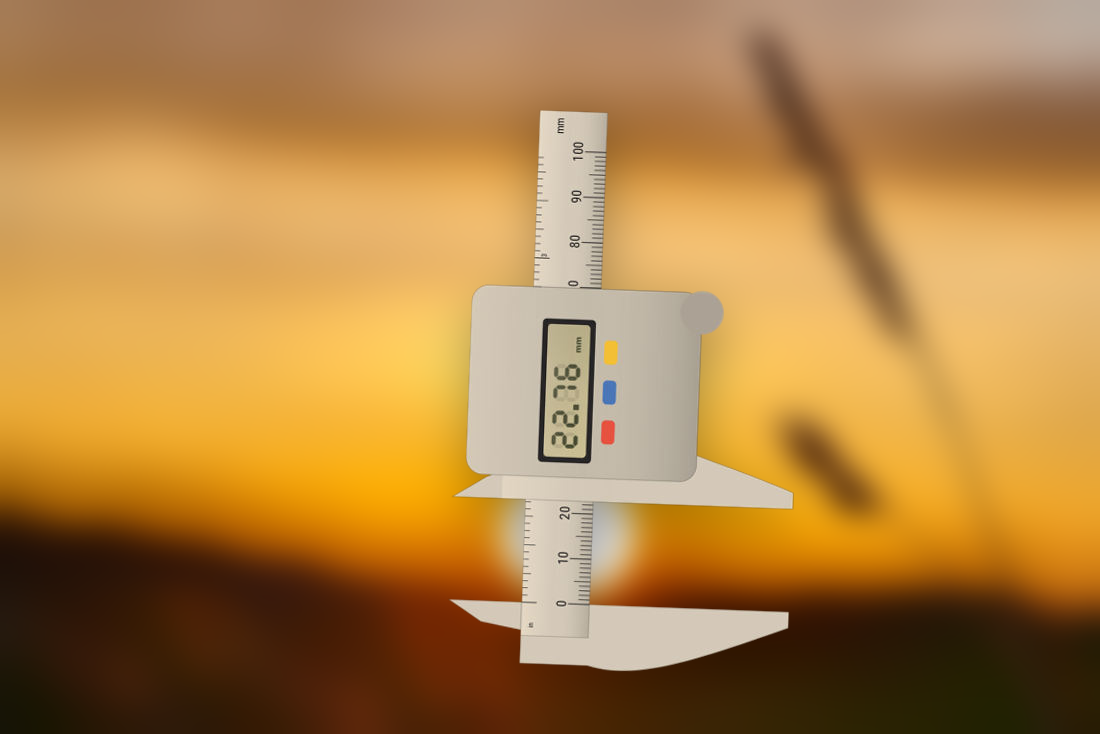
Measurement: **22.76** mm
